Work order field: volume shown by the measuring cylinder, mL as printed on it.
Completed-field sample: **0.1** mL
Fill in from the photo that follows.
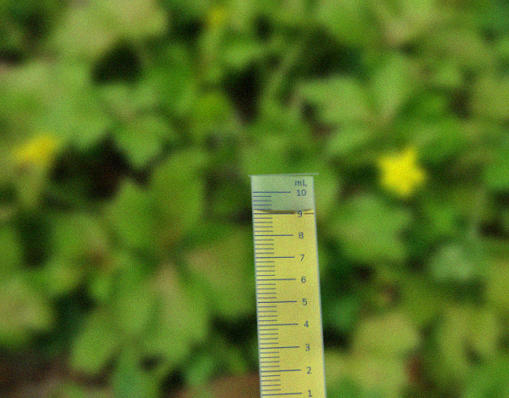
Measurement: **9** mL
